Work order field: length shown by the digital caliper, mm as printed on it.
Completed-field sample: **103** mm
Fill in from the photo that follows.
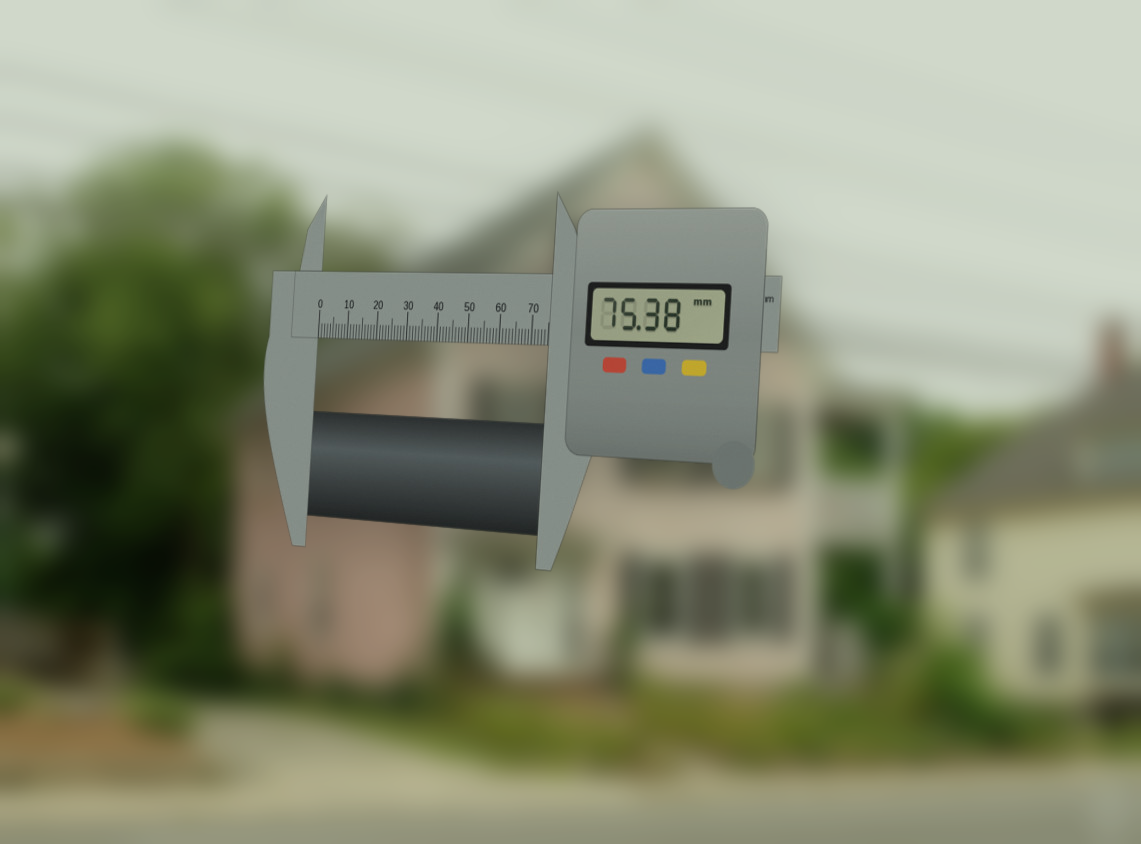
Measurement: **75.38** mm
